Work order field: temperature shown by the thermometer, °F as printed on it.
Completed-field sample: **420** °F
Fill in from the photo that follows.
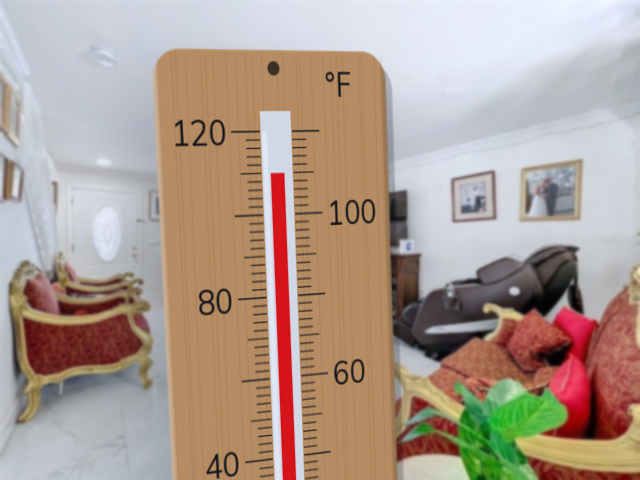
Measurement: **110** °F
